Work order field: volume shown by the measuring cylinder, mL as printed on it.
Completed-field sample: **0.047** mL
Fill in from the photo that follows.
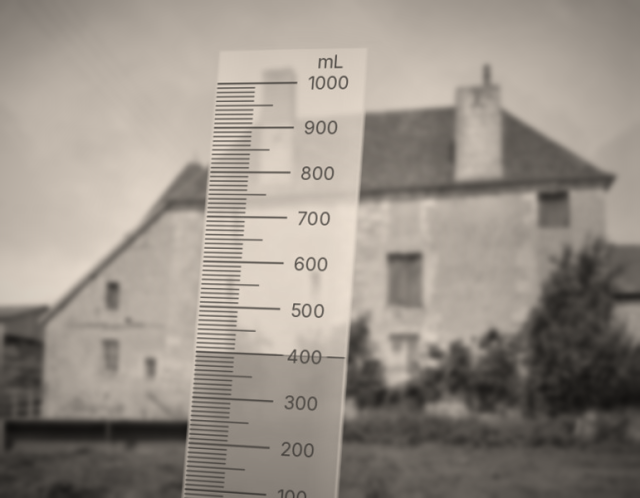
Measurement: **400** mL
